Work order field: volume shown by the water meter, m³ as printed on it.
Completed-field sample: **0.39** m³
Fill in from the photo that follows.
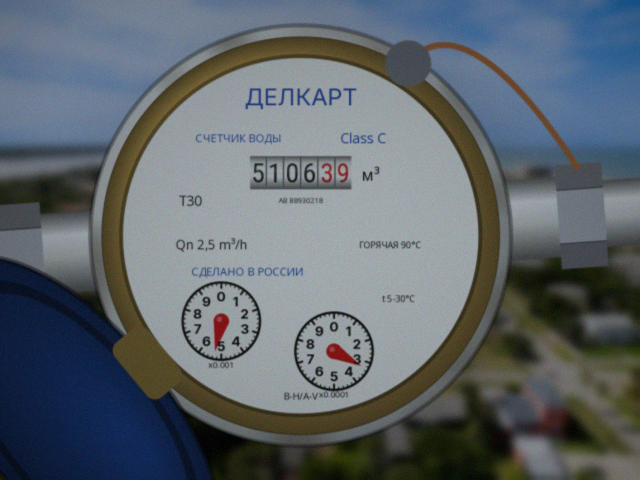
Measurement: **5106.3953** m³
